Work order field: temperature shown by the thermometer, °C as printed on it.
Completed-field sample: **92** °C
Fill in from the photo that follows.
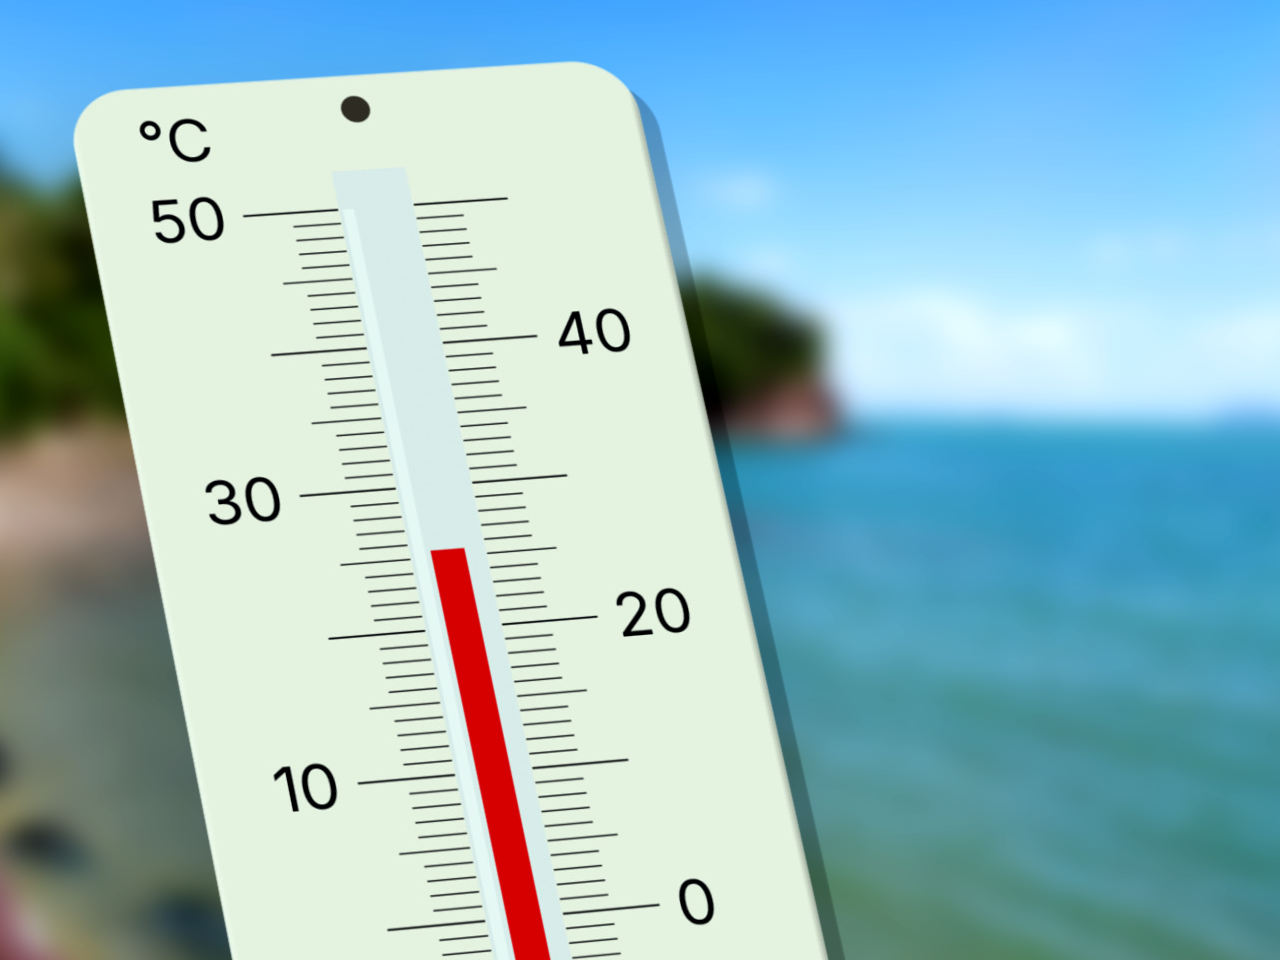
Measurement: **25.5** °C
